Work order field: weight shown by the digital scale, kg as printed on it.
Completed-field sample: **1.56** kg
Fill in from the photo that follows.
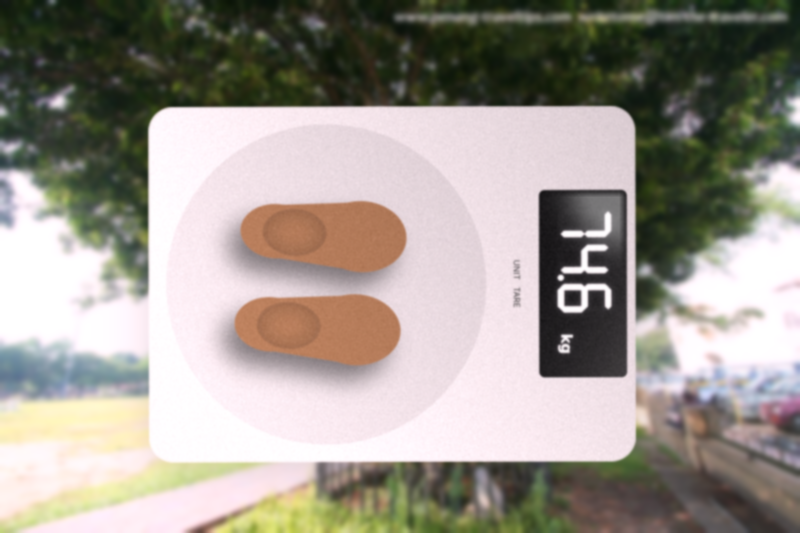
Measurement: **74.6** kg
